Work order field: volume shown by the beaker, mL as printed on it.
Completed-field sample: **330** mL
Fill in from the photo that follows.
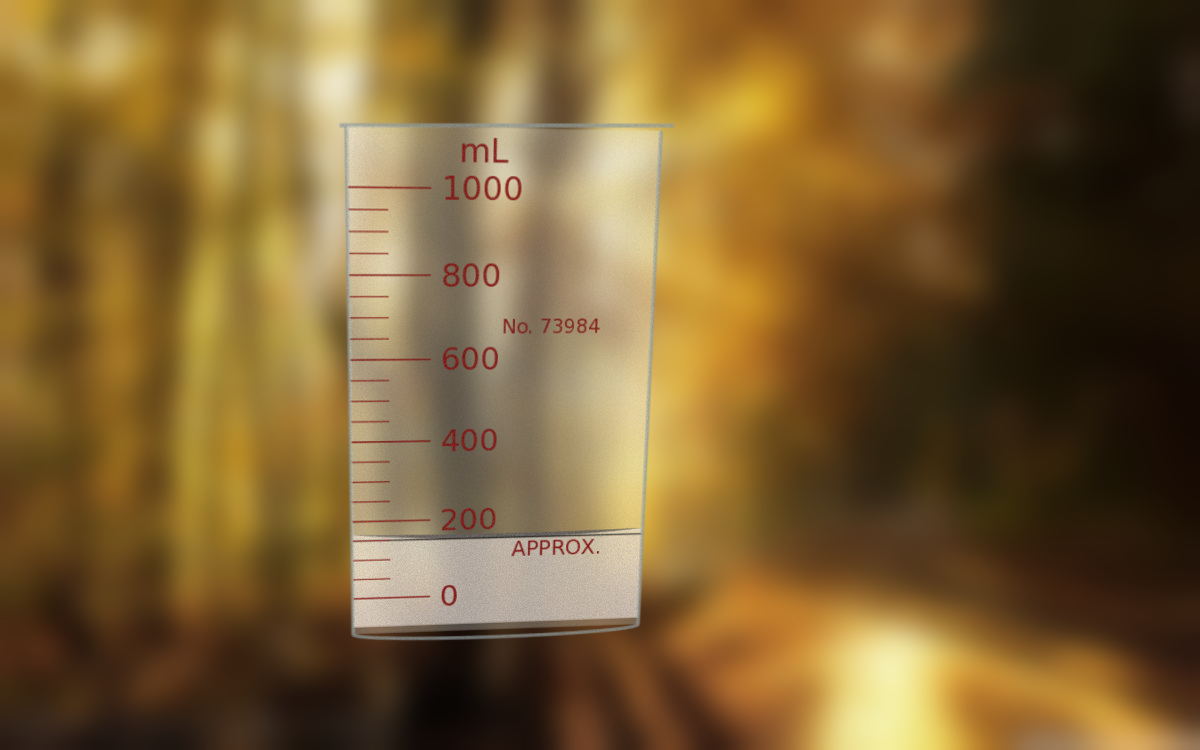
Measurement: **150** mL
